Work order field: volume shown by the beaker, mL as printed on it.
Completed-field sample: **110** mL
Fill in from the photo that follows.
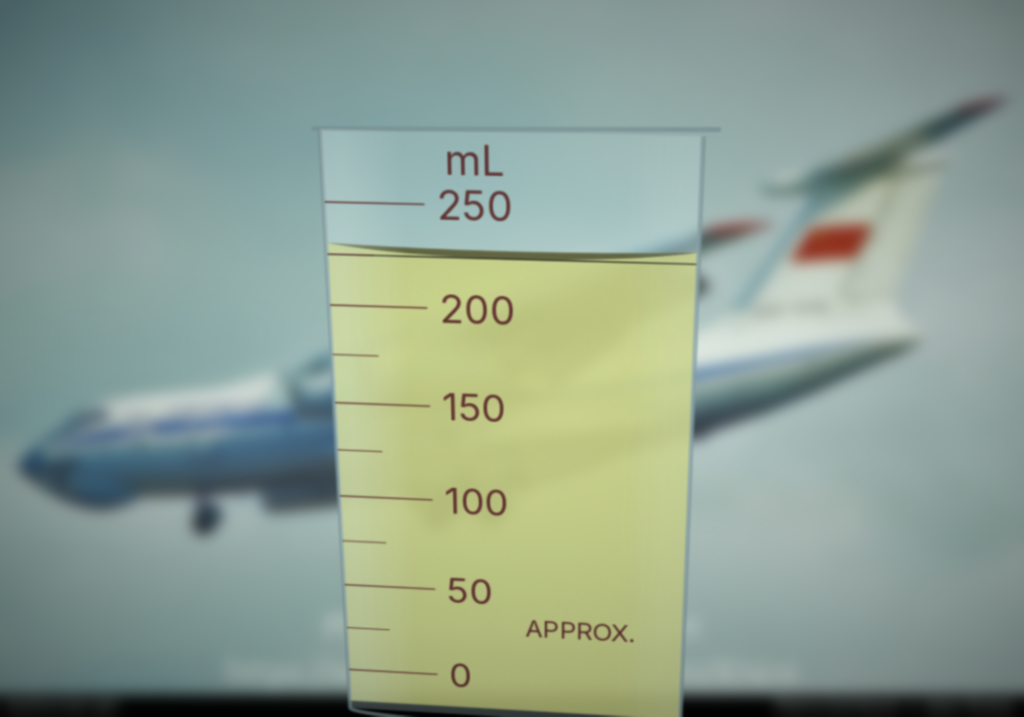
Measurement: **225** mL
